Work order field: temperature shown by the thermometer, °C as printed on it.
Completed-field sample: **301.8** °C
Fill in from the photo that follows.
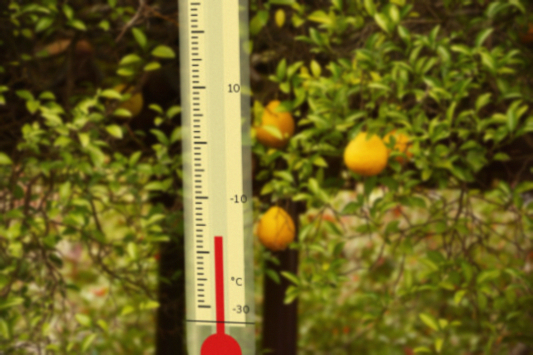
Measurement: **-17** °C
